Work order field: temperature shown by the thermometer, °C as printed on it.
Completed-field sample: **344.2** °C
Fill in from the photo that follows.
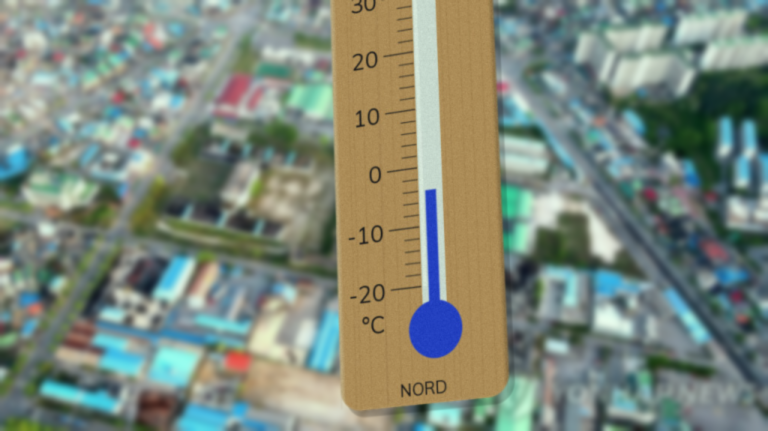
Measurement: **-4** °C
